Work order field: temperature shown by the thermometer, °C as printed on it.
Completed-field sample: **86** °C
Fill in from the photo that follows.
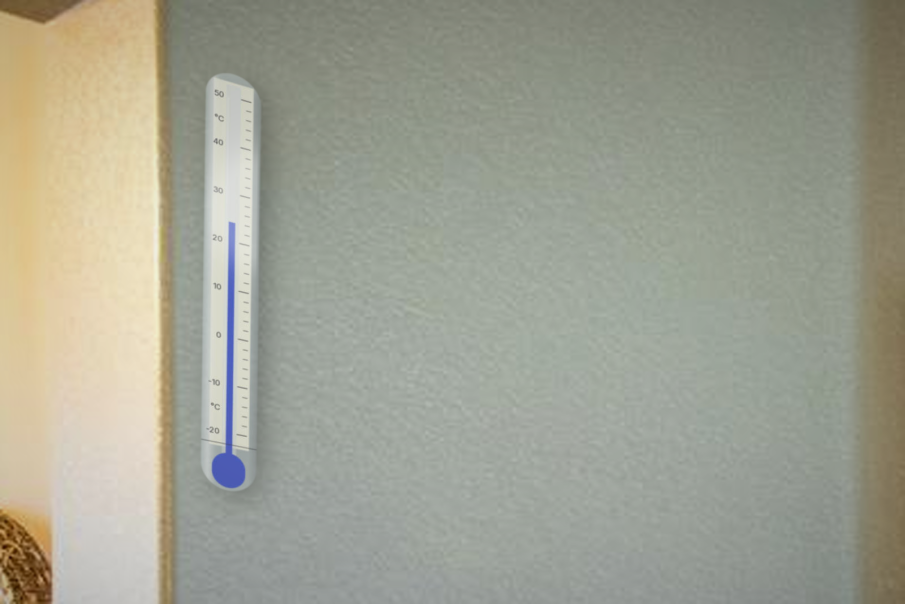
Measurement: **24** °C
